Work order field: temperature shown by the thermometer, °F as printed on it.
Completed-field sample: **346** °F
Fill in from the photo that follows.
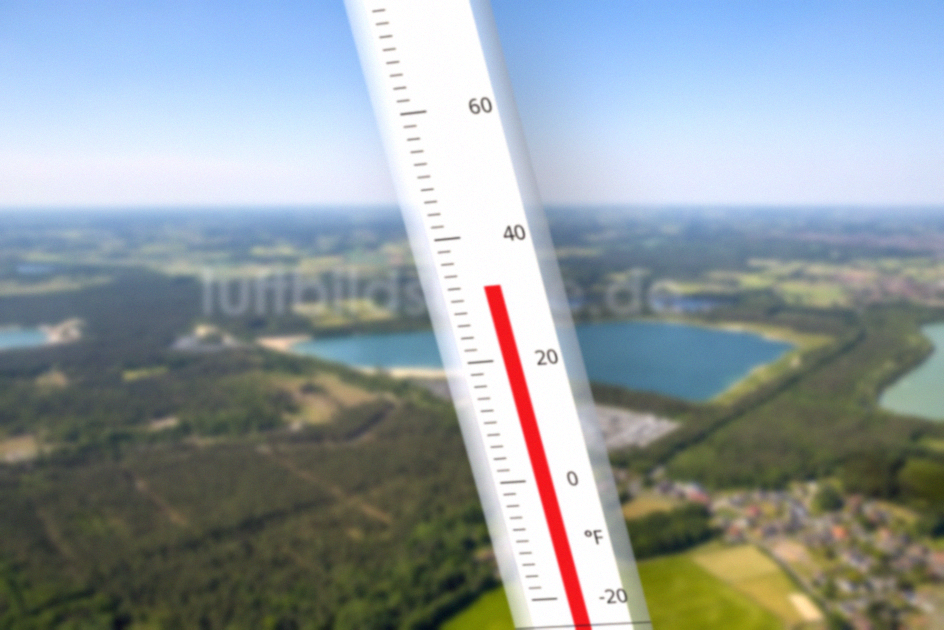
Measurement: **32** °F
